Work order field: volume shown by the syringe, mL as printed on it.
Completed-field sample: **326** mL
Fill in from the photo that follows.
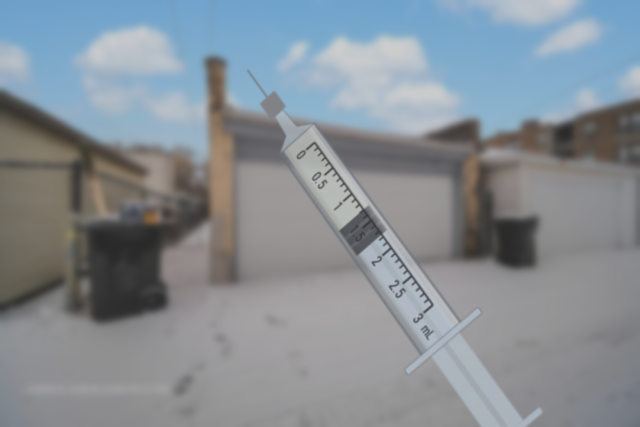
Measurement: **1.3** mL
